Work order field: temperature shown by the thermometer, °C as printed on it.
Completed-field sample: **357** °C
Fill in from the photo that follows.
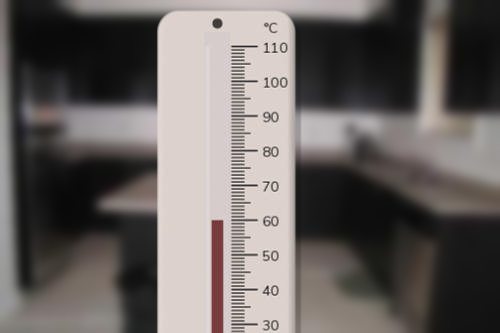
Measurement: **60** °C
